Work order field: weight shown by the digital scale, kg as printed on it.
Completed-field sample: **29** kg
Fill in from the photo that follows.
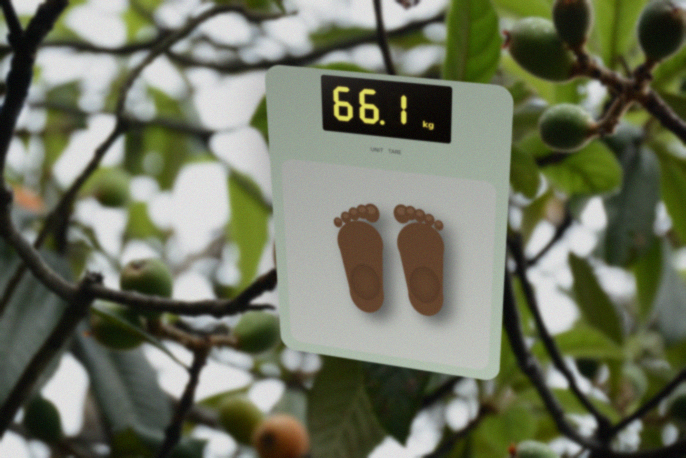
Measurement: **66.1** kg
